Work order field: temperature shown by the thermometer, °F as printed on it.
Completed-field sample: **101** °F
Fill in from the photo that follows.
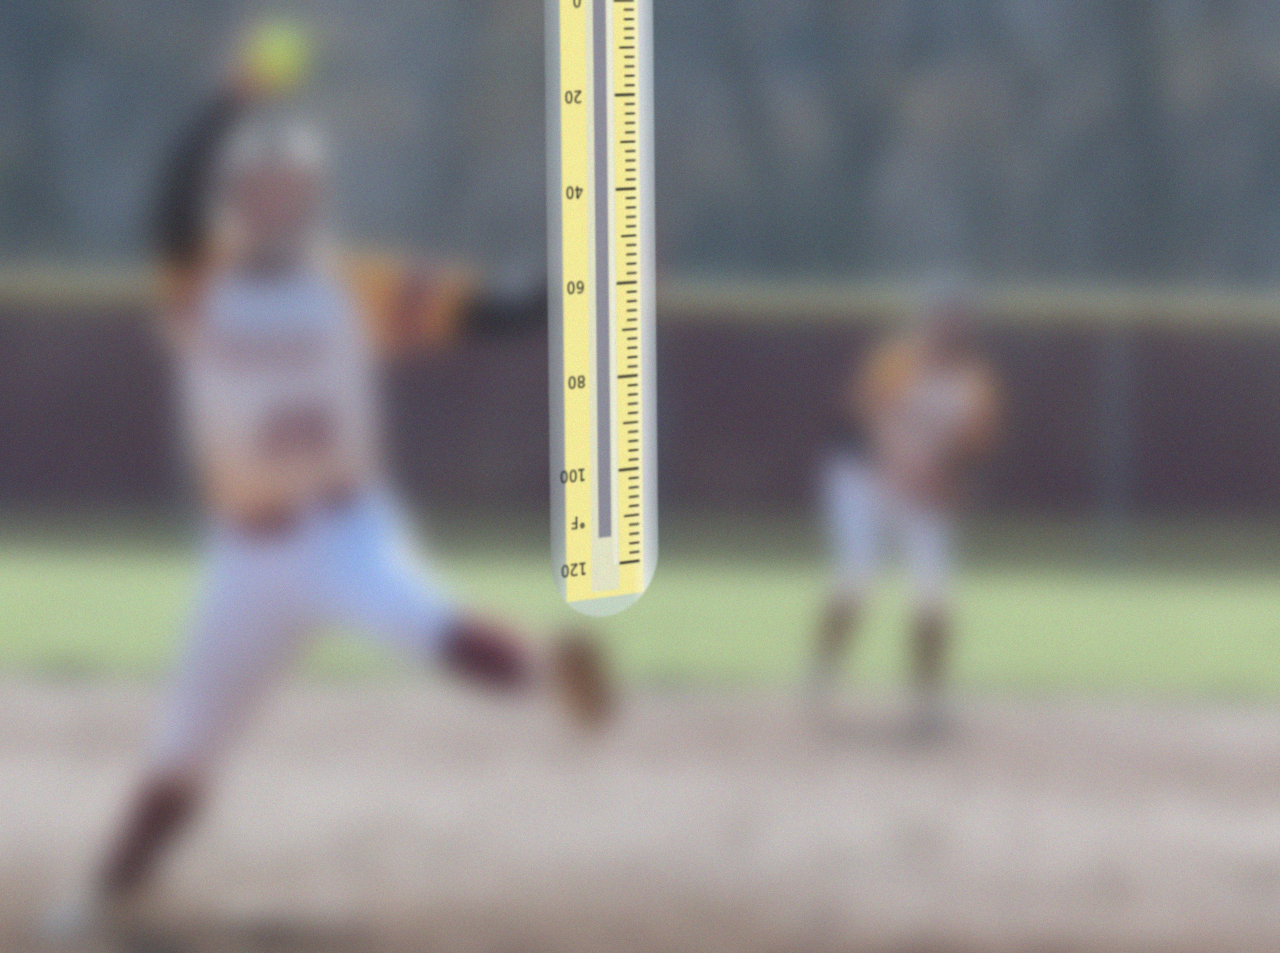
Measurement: **114** °F
